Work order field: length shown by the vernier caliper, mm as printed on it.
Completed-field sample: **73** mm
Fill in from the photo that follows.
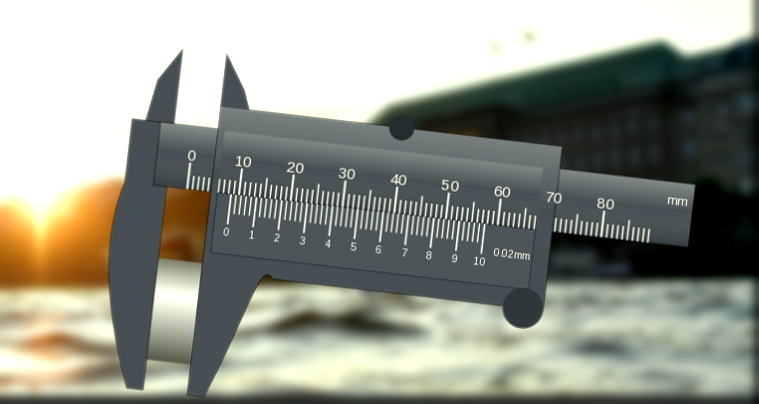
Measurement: **8.5** mm
